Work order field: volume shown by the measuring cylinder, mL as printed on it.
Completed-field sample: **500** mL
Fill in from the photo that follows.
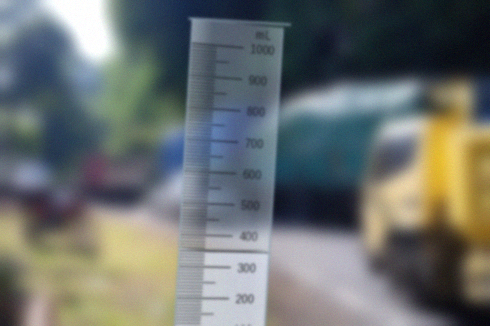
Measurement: **350** mL
